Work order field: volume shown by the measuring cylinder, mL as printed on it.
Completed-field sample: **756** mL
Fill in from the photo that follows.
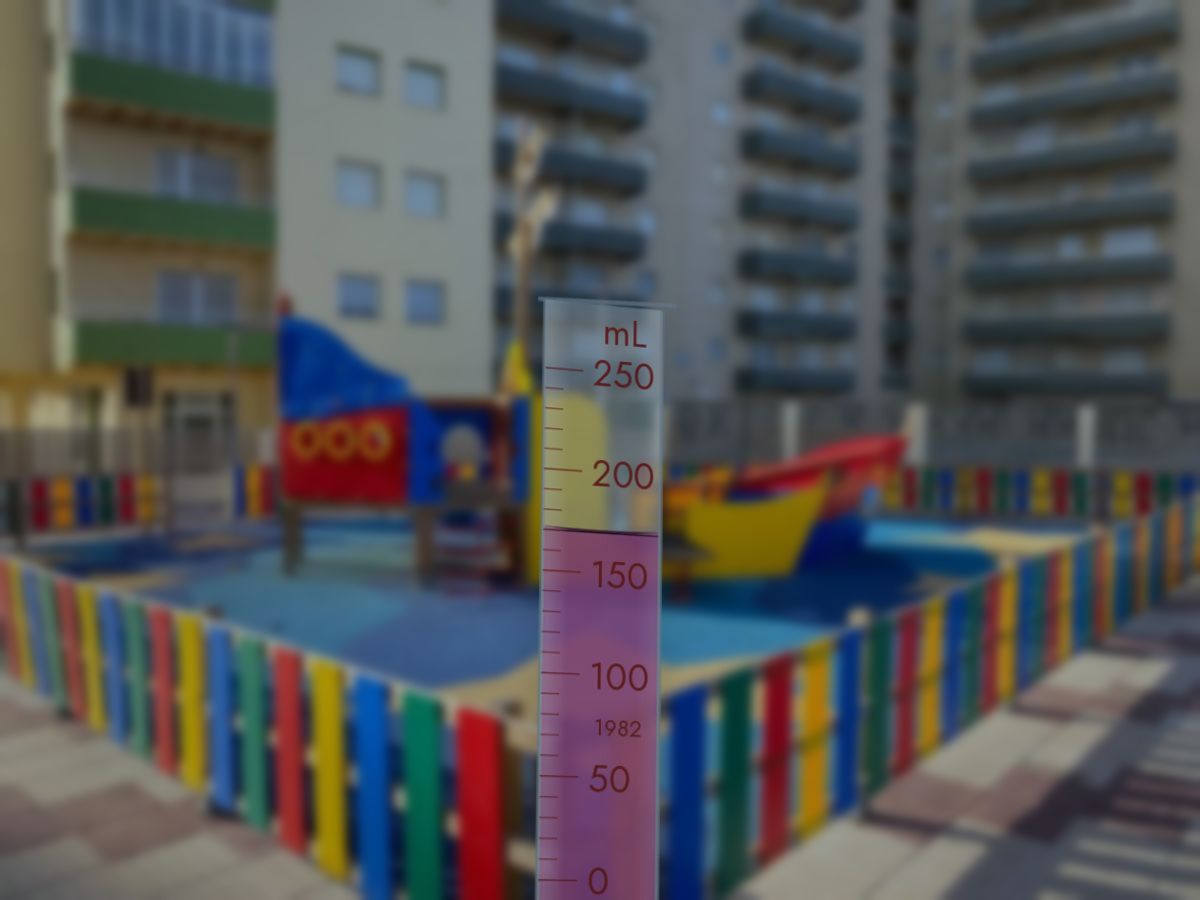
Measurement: **170** mL
